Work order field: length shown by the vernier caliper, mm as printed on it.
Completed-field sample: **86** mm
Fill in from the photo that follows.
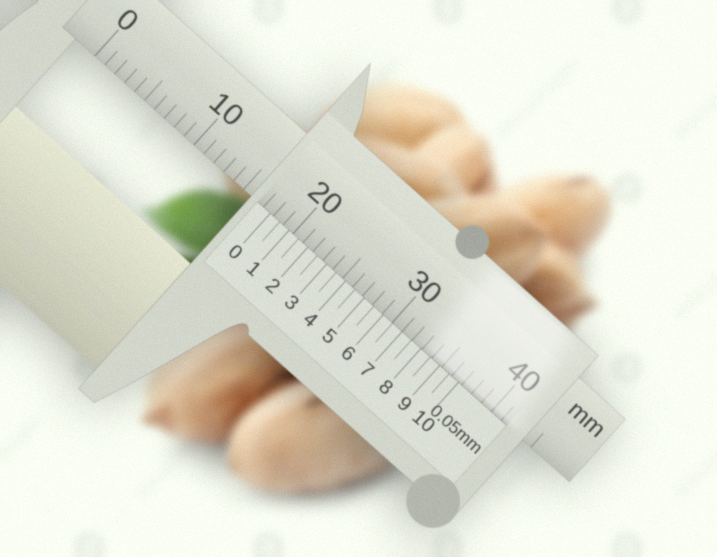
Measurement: **17.7** mm
